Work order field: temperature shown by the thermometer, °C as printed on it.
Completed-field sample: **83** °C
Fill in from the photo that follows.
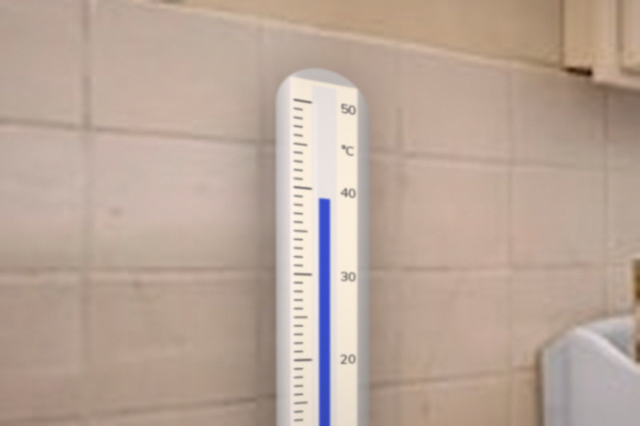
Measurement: **39** °C
